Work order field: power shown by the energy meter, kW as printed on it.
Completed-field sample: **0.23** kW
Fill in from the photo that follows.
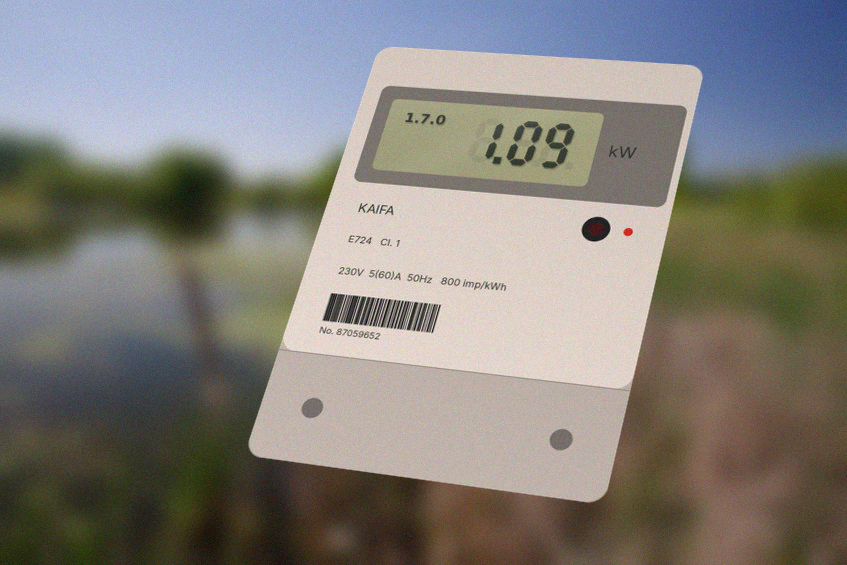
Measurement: **1.09** kW
